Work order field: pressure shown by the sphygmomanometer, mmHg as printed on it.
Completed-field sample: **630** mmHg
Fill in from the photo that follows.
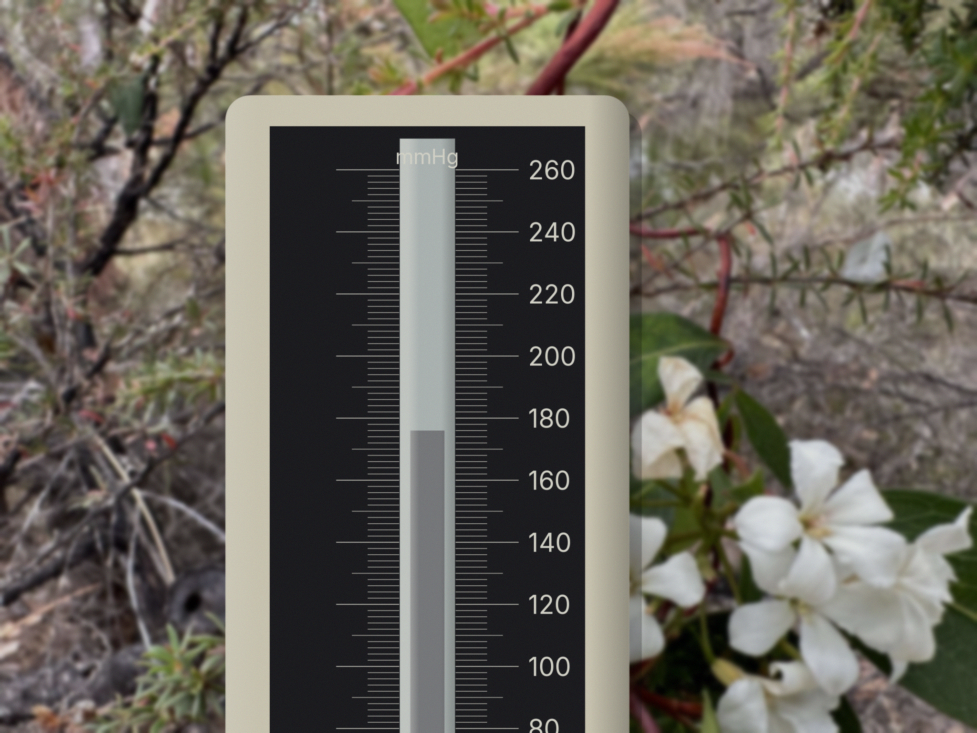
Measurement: **176** mmHg
